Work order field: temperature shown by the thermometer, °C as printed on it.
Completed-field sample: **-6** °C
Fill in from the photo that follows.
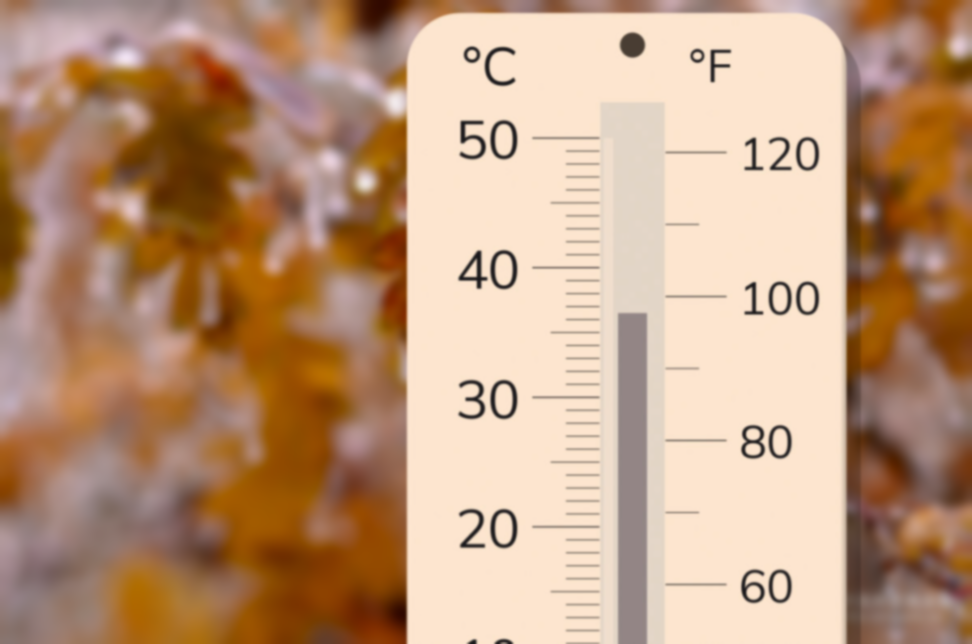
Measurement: **36.5** °C
